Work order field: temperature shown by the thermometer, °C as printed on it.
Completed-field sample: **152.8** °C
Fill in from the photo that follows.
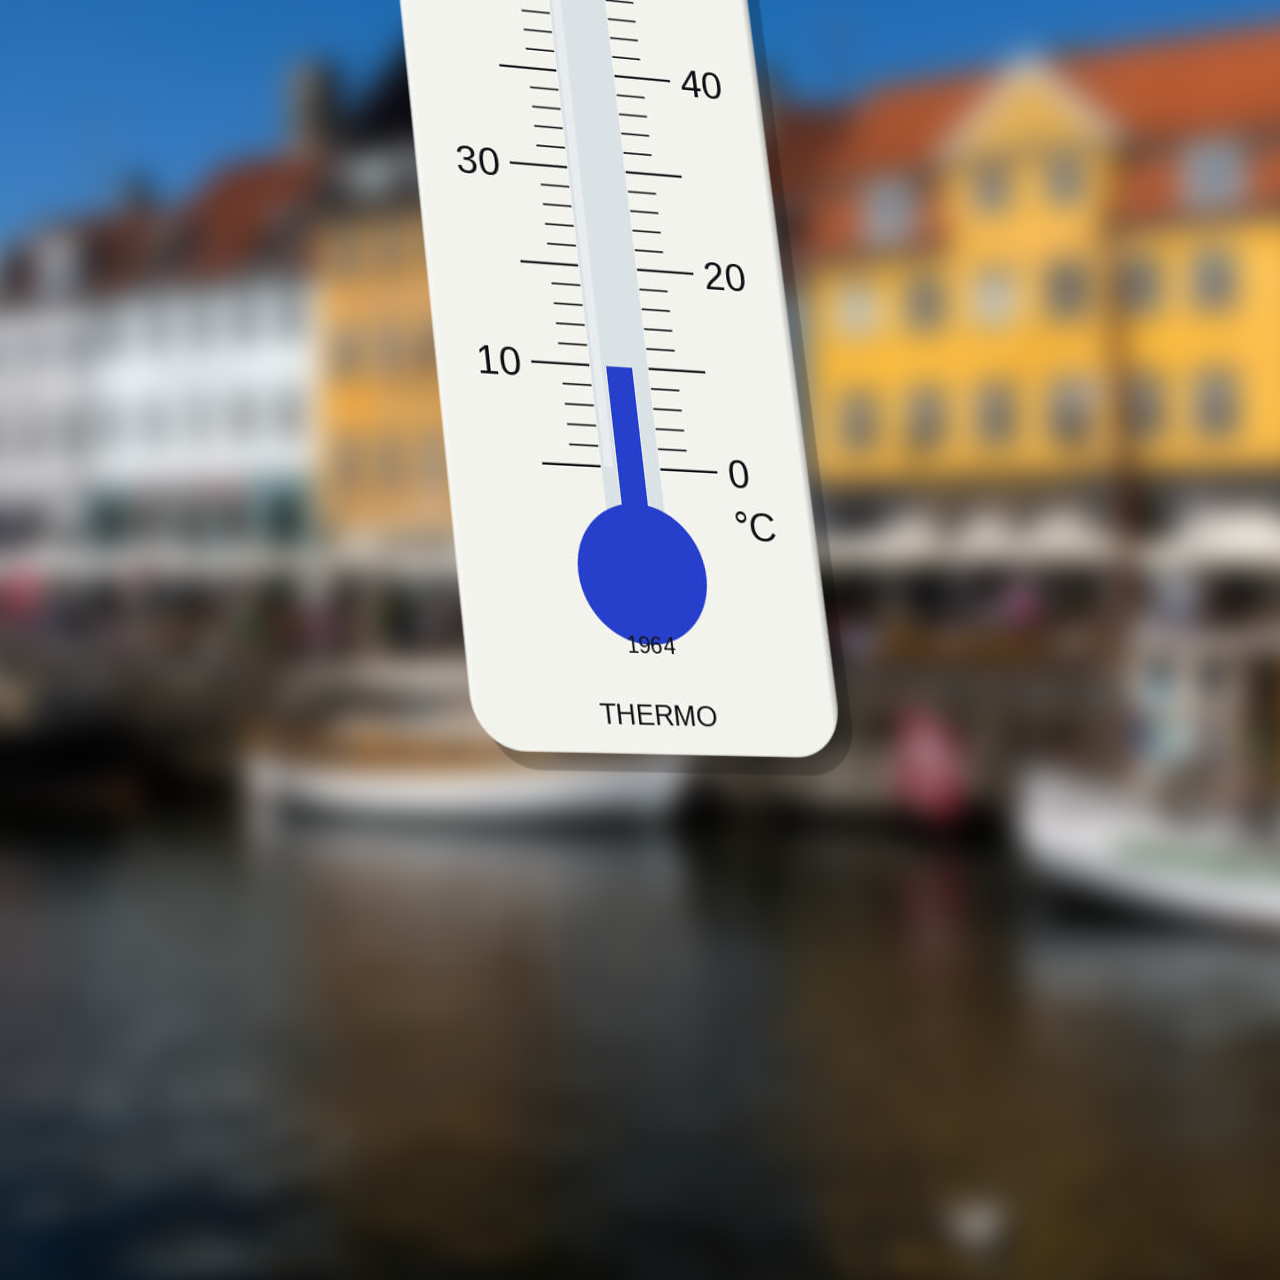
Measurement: **10** °C
